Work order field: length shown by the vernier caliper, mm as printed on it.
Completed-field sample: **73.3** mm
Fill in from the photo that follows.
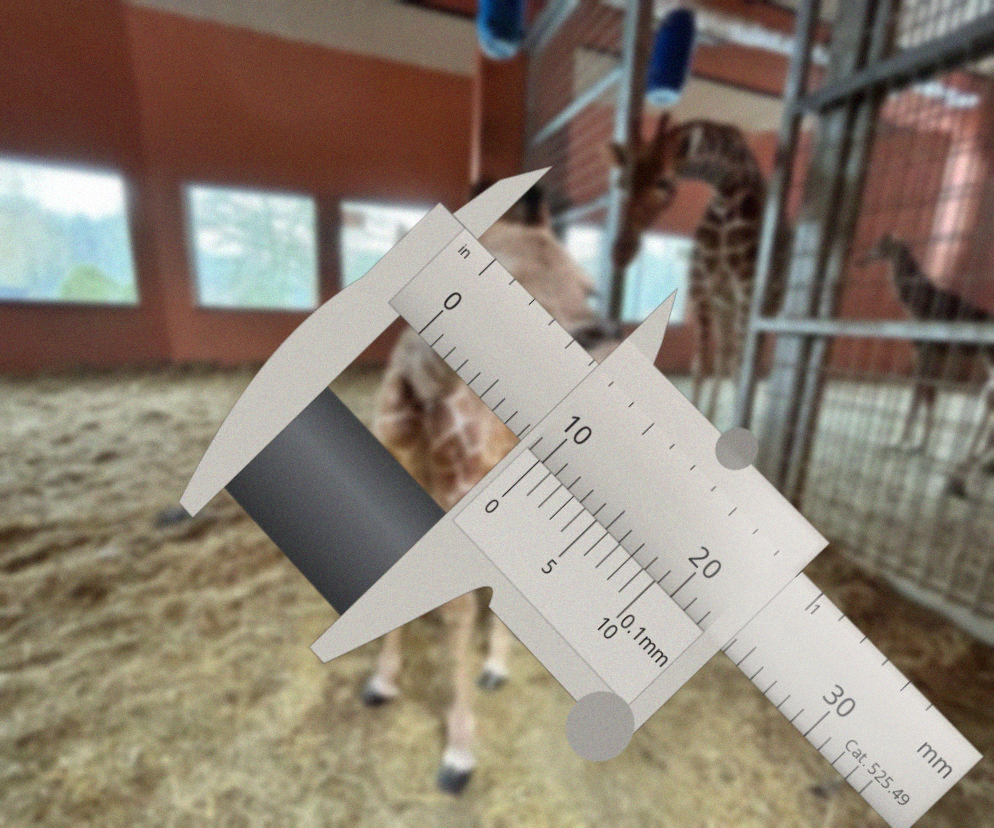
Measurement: **9.8** mm
